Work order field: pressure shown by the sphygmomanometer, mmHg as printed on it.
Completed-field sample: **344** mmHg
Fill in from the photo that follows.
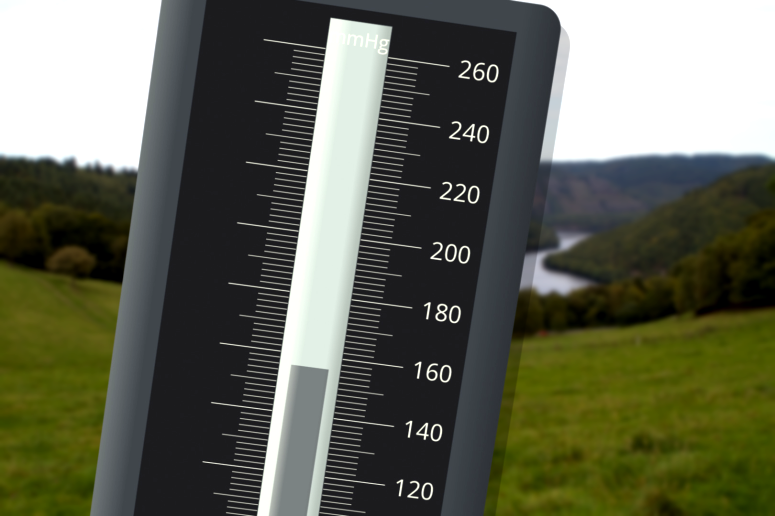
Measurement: **156** mmHg
